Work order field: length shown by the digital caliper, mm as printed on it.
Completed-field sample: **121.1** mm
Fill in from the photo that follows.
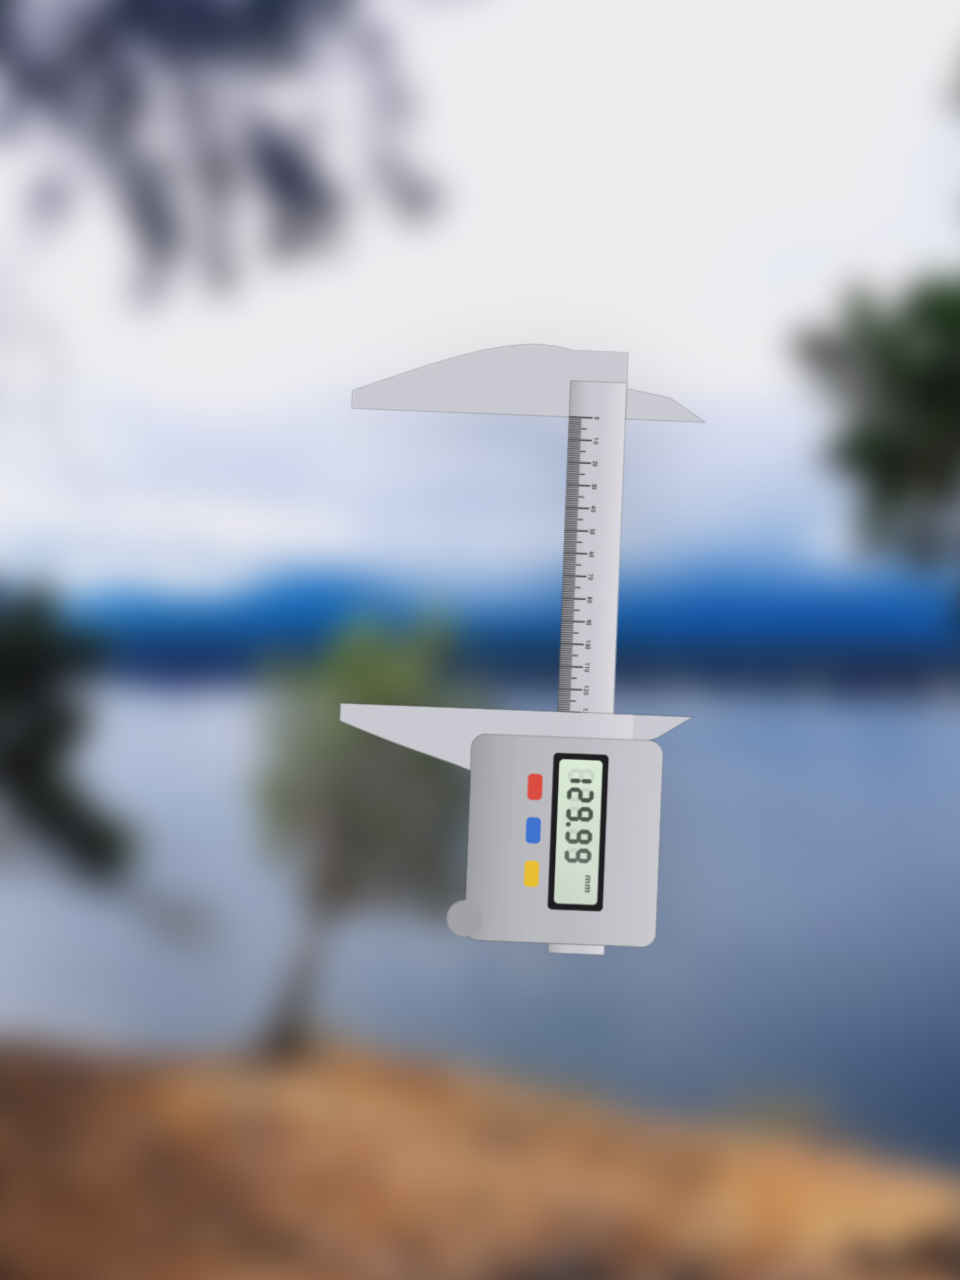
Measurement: **129.99** mm
